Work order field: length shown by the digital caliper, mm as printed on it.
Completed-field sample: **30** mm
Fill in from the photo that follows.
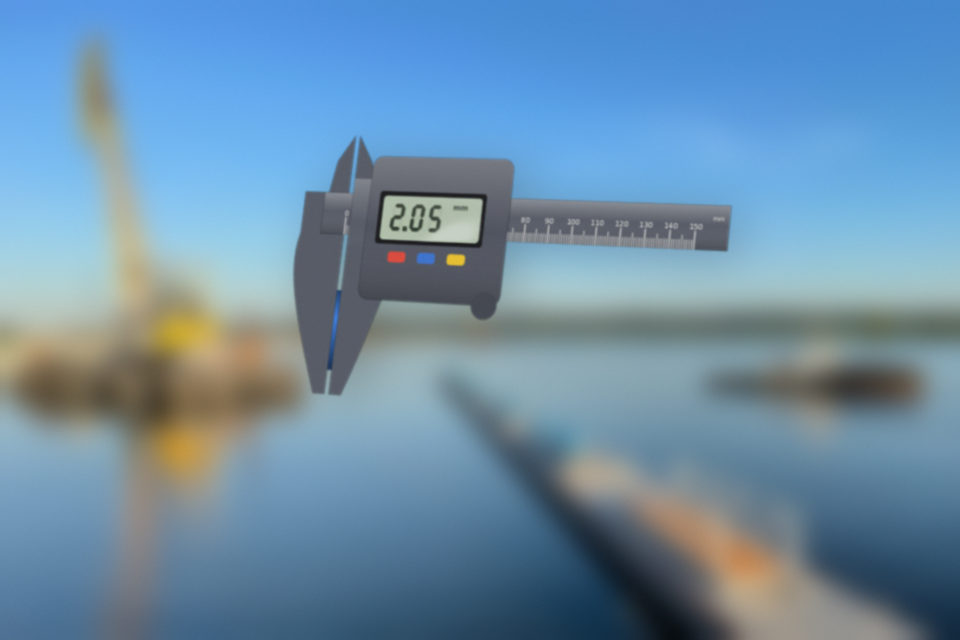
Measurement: **2.05** mm
